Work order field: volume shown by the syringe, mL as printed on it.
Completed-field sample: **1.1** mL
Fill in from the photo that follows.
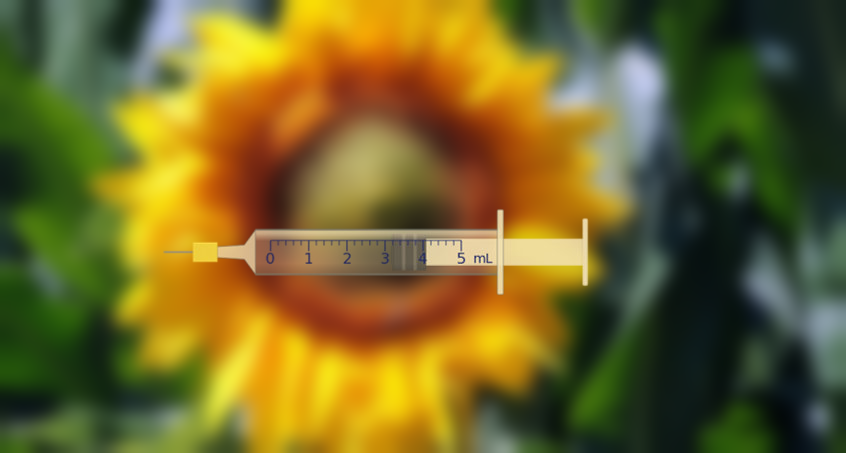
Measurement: **3.2** mL
